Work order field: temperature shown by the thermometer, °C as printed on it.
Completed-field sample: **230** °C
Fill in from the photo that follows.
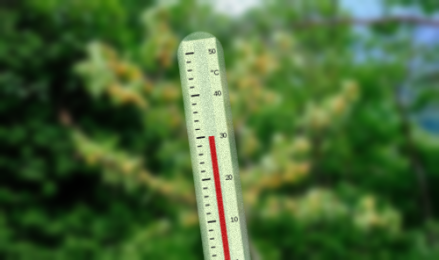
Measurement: **30** °C
